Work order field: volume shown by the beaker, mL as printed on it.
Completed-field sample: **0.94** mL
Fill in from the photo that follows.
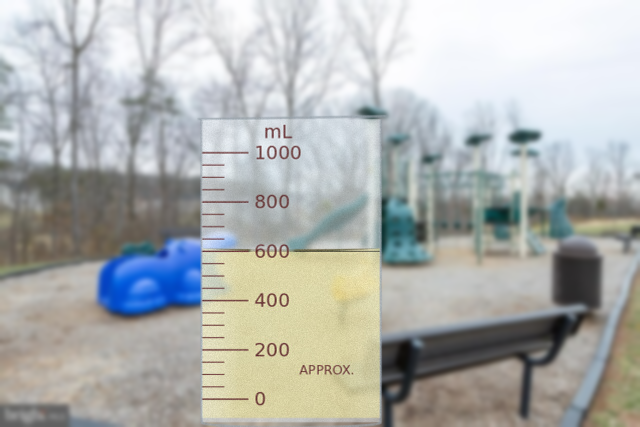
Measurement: **600** mL
